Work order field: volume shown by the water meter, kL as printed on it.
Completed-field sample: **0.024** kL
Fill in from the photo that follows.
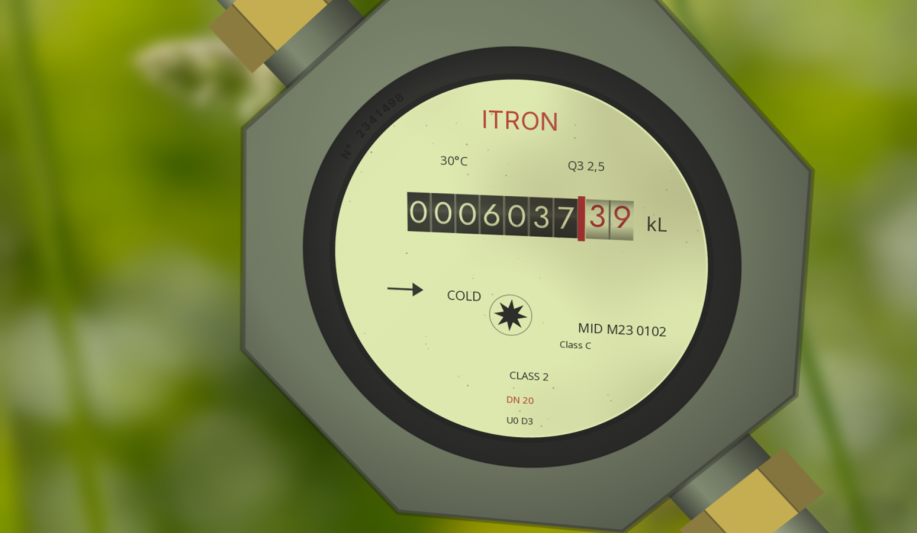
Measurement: **6037.39** kL
